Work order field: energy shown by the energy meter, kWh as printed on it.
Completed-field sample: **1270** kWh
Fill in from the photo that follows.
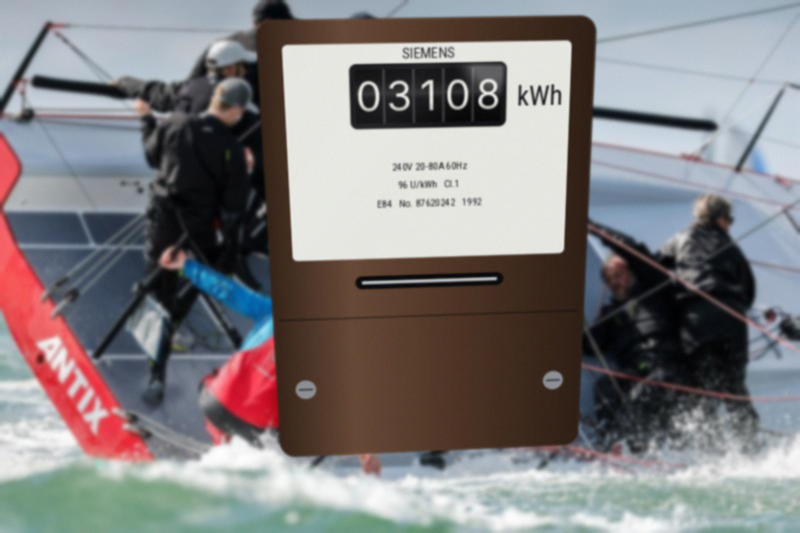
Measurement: **3108** kWh
